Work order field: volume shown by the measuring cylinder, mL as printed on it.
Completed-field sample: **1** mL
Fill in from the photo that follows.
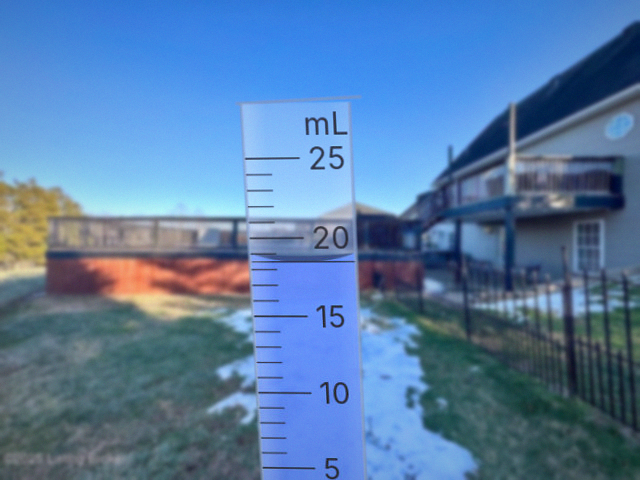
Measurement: **18.5** mL
